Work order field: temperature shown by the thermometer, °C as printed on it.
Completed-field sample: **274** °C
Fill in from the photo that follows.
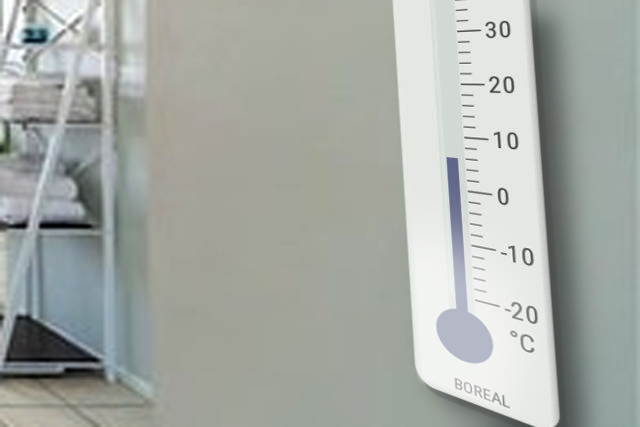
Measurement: **6** °C
